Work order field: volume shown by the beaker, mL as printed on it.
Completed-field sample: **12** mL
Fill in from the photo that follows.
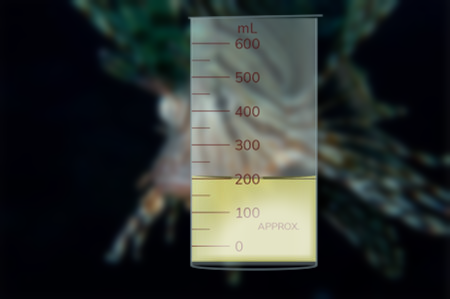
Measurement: **200** mL
